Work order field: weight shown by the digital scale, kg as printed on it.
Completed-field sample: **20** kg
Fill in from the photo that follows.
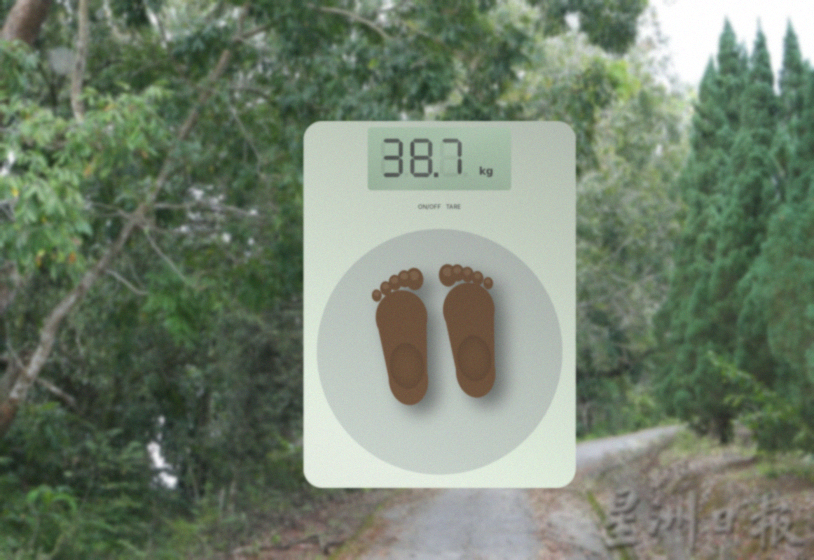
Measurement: **38.7** kg
